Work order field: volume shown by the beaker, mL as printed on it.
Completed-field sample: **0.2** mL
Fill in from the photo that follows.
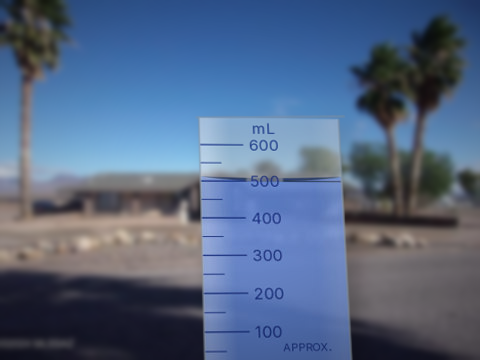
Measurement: **500** mL
